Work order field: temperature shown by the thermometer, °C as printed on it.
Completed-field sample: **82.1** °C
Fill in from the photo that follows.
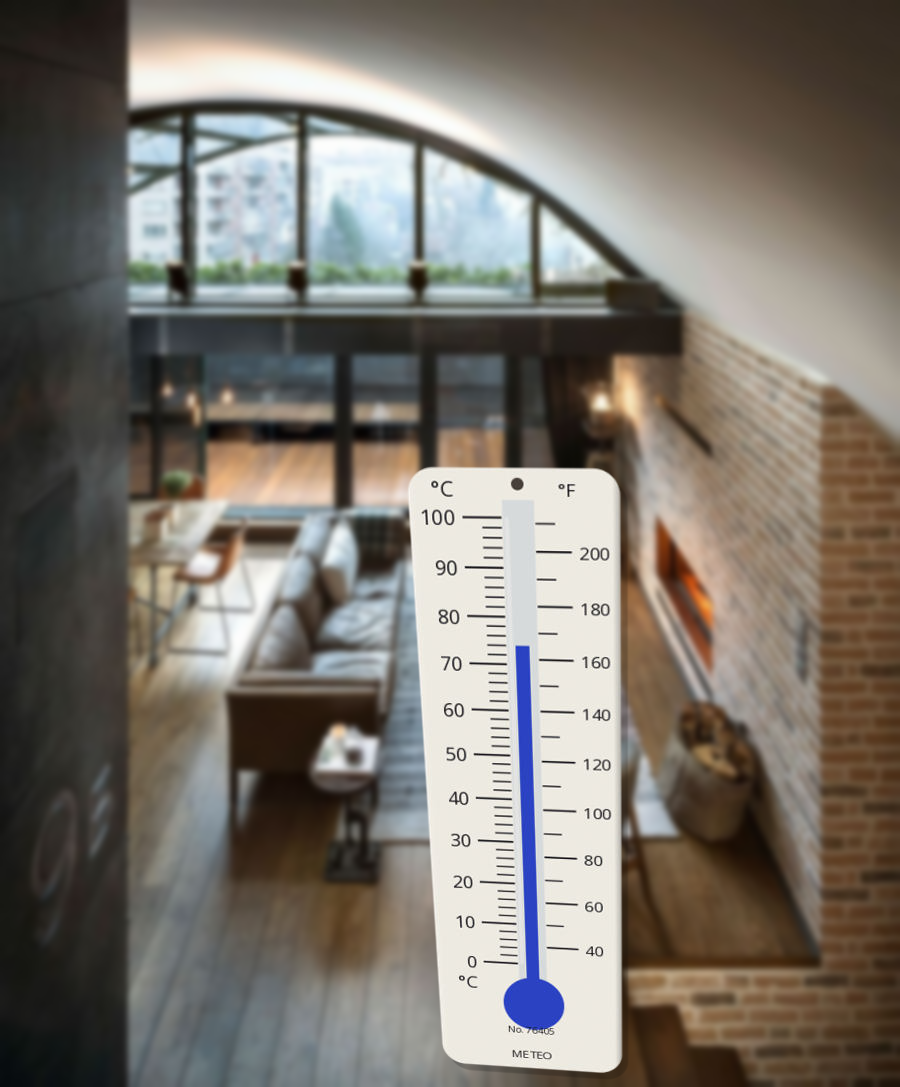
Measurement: **74** °C
